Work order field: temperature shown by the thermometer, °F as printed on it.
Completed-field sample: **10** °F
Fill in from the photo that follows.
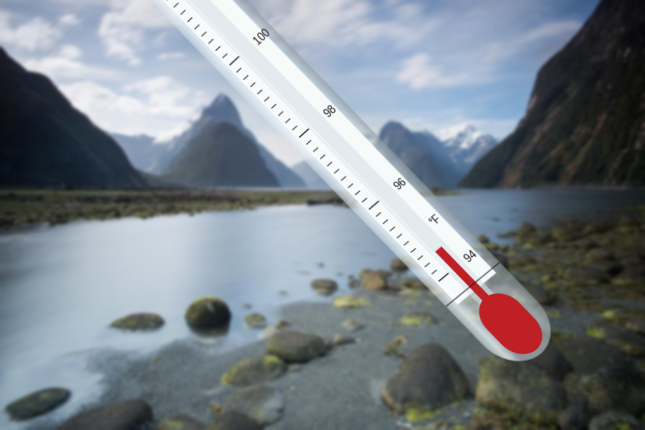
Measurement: **94.5** °F
